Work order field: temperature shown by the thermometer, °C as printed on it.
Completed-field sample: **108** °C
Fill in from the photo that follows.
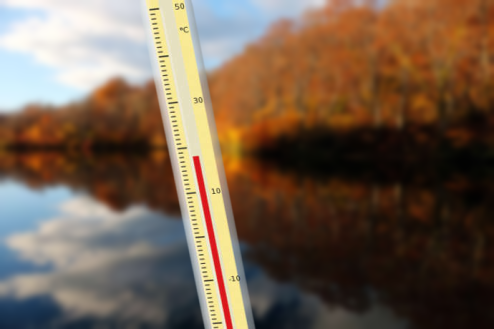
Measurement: **18** °C
